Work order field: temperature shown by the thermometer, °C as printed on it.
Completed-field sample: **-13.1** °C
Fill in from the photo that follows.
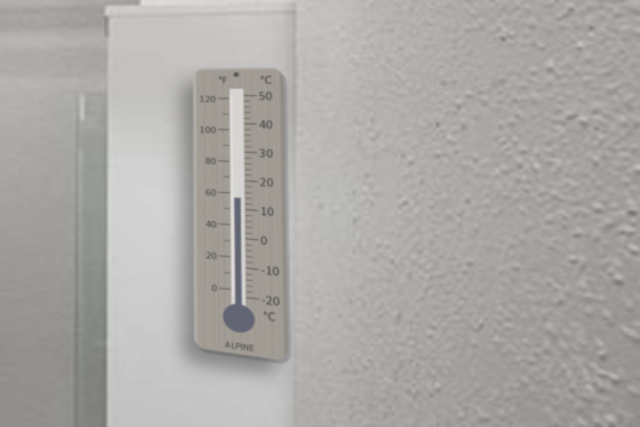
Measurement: **14** °C
